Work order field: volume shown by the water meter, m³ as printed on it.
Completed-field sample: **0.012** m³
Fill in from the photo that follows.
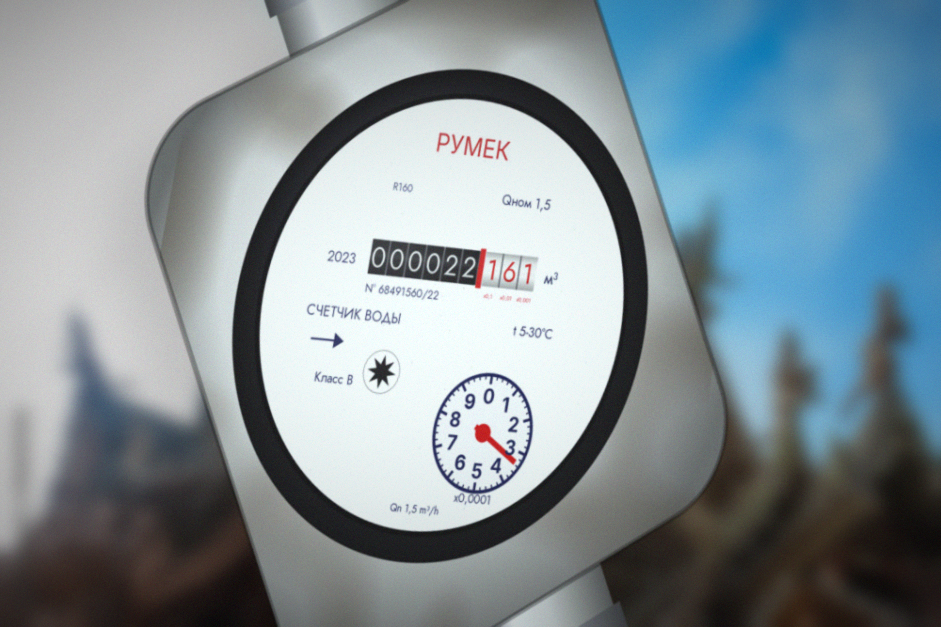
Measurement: **22.1613** m³
